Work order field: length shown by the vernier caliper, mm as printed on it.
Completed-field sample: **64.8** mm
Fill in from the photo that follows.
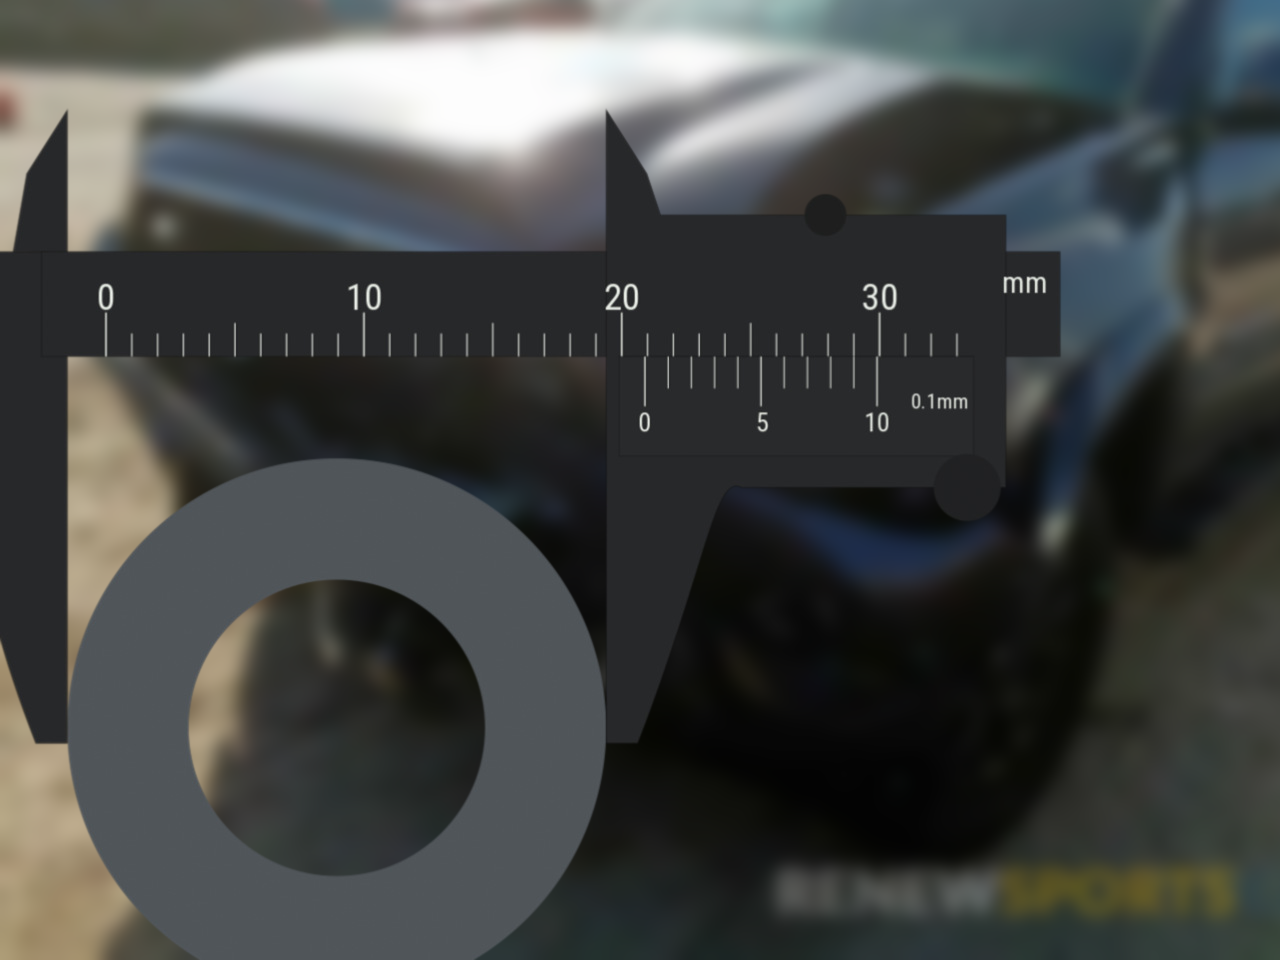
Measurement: **20.9** mm
